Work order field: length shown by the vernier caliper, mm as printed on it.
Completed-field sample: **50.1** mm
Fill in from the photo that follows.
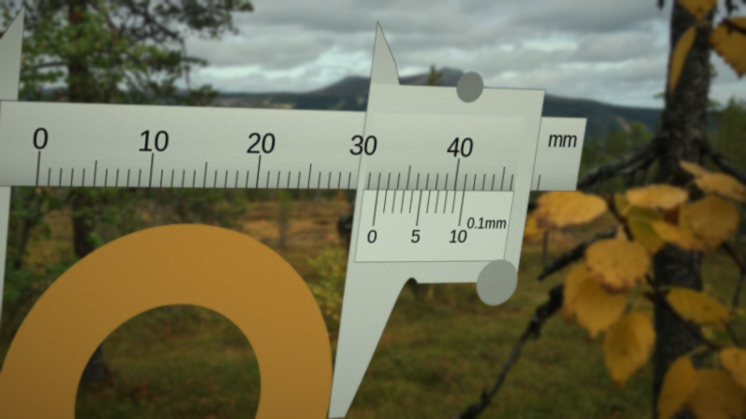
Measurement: **32.0** mm
